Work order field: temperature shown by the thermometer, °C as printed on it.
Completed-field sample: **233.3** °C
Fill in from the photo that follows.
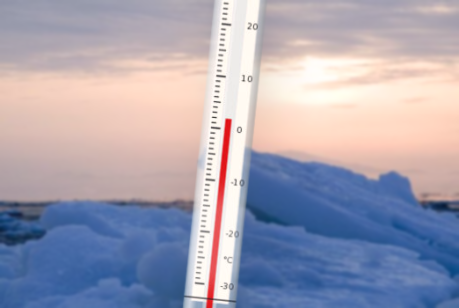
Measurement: **2** °C
